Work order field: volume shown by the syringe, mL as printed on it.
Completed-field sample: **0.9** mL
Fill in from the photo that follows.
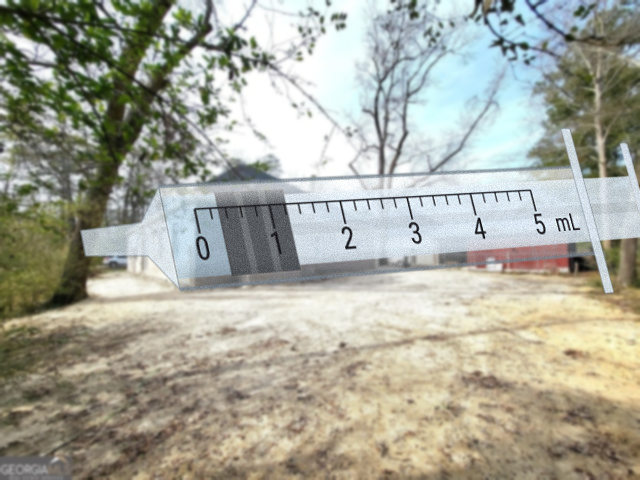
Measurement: **0.3** mL
